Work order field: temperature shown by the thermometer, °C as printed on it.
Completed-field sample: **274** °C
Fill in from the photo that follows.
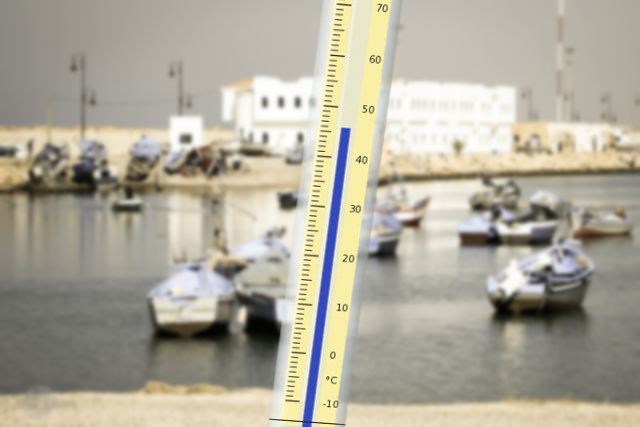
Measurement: **46** °C
